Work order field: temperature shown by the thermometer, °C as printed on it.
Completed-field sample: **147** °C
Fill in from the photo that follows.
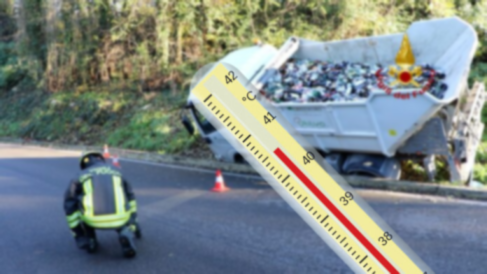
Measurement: **40.5** °C
